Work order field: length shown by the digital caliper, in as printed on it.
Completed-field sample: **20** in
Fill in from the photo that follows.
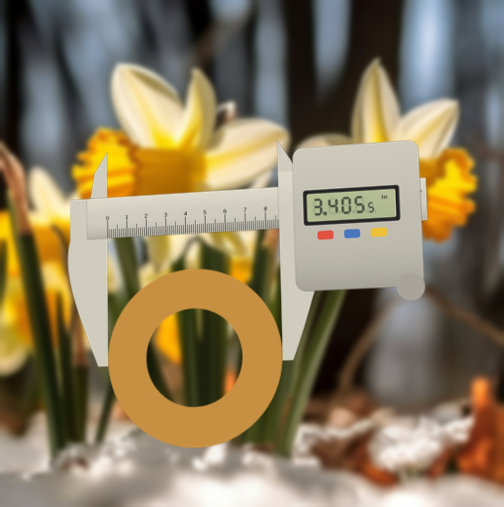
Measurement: **3.4055** in
